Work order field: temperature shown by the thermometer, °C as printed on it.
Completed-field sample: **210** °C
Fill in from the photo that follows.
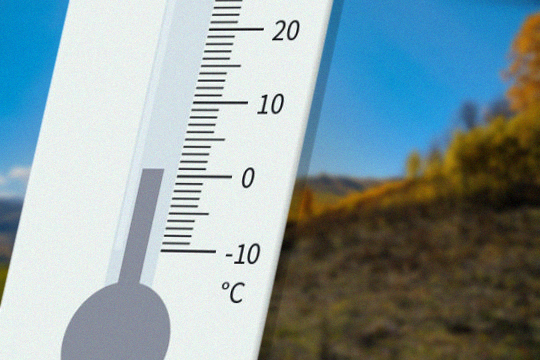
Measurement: **1** °C
